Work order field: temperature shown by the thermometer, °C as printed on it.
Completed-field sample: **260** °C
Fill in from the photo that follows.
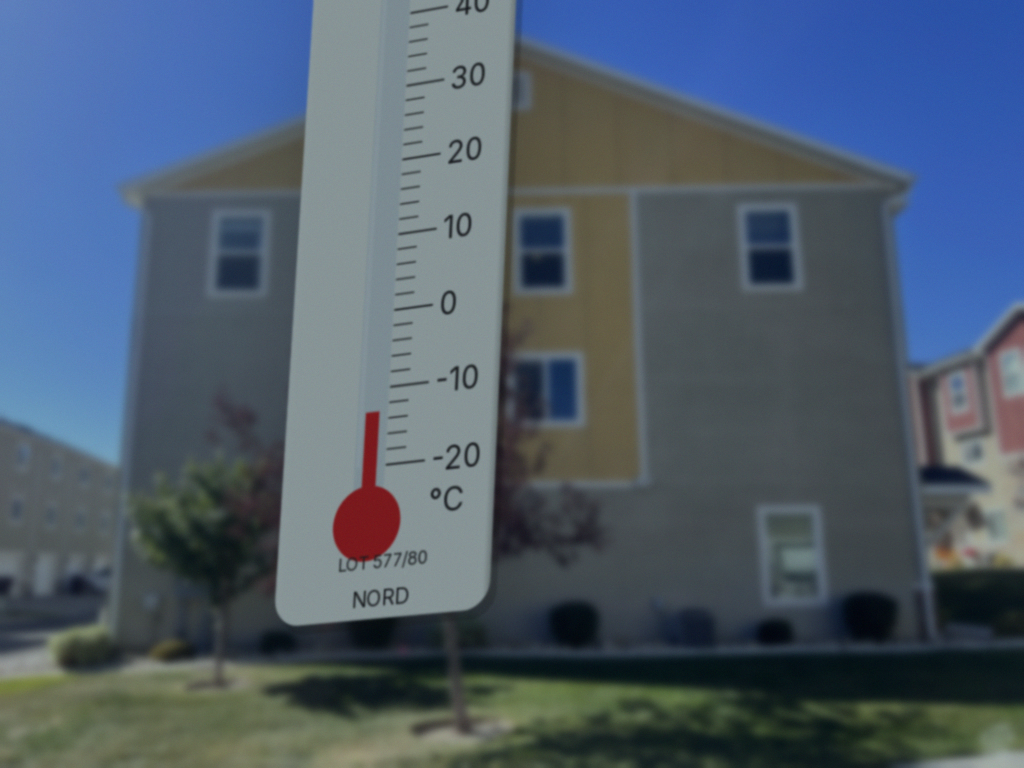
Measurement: **-13** °C
